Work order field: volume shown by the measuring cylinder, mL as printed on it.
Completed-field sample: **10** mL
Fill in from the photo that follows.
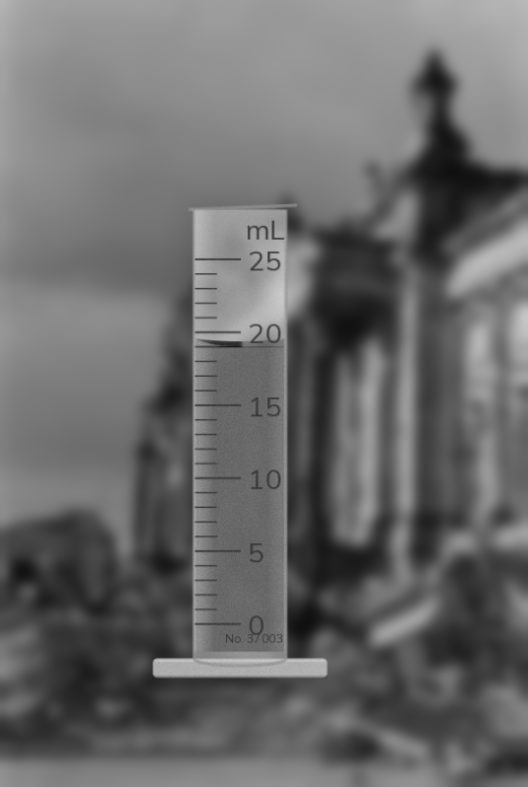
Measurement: **19** mL
